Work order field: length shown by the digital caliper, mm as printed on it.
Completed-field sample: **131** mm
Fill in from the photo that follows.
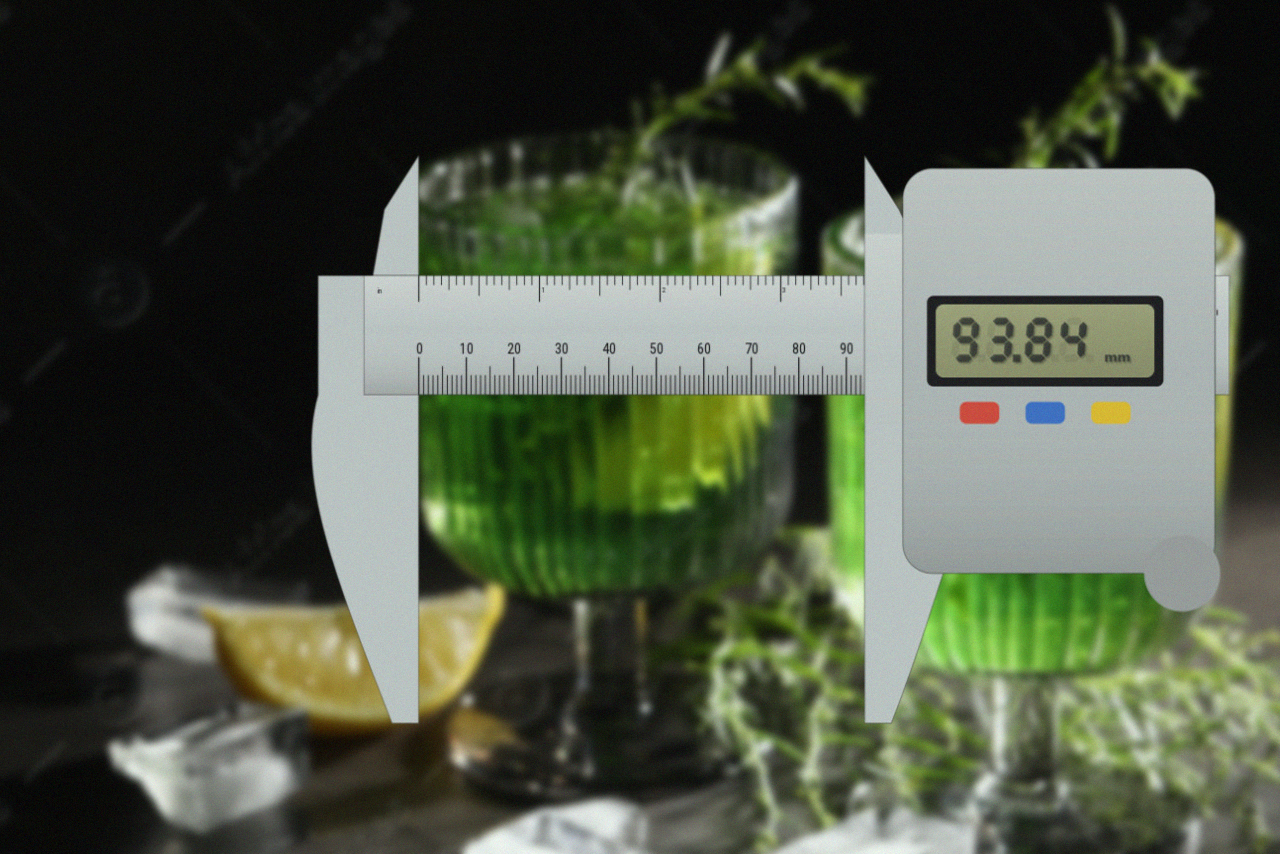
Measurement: **93.84** mm
